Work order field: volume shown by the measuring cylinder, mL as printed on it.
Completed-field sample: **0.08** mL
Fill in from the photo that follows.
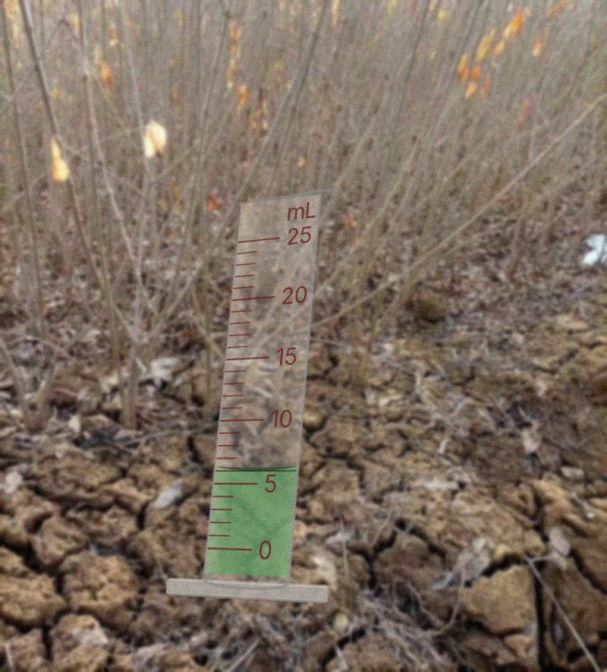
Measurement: **6** mL
